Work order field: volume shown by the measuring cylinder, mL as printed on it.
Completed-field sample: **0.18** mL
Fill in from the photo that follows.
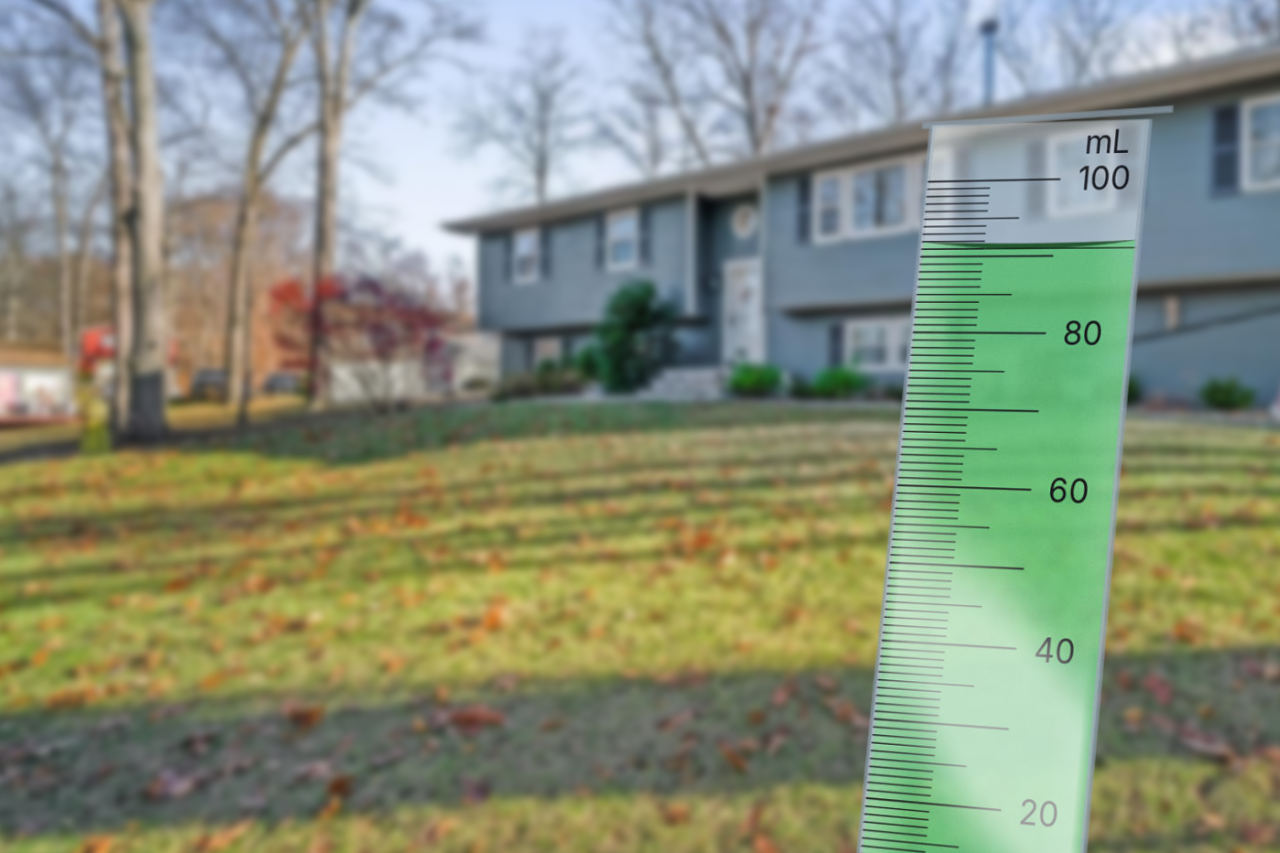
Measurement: **91** mL
